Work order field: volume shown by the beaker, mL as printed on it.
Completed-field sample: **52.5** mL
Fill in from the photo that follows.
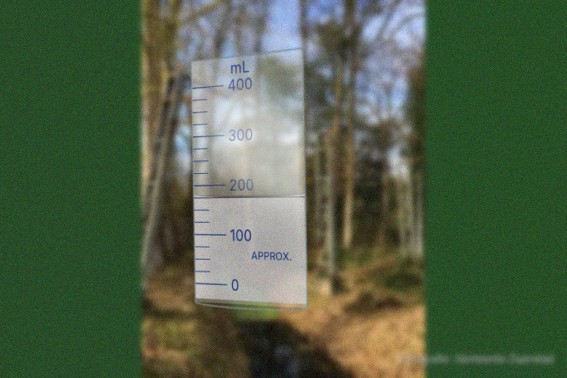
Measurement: **175** mL
